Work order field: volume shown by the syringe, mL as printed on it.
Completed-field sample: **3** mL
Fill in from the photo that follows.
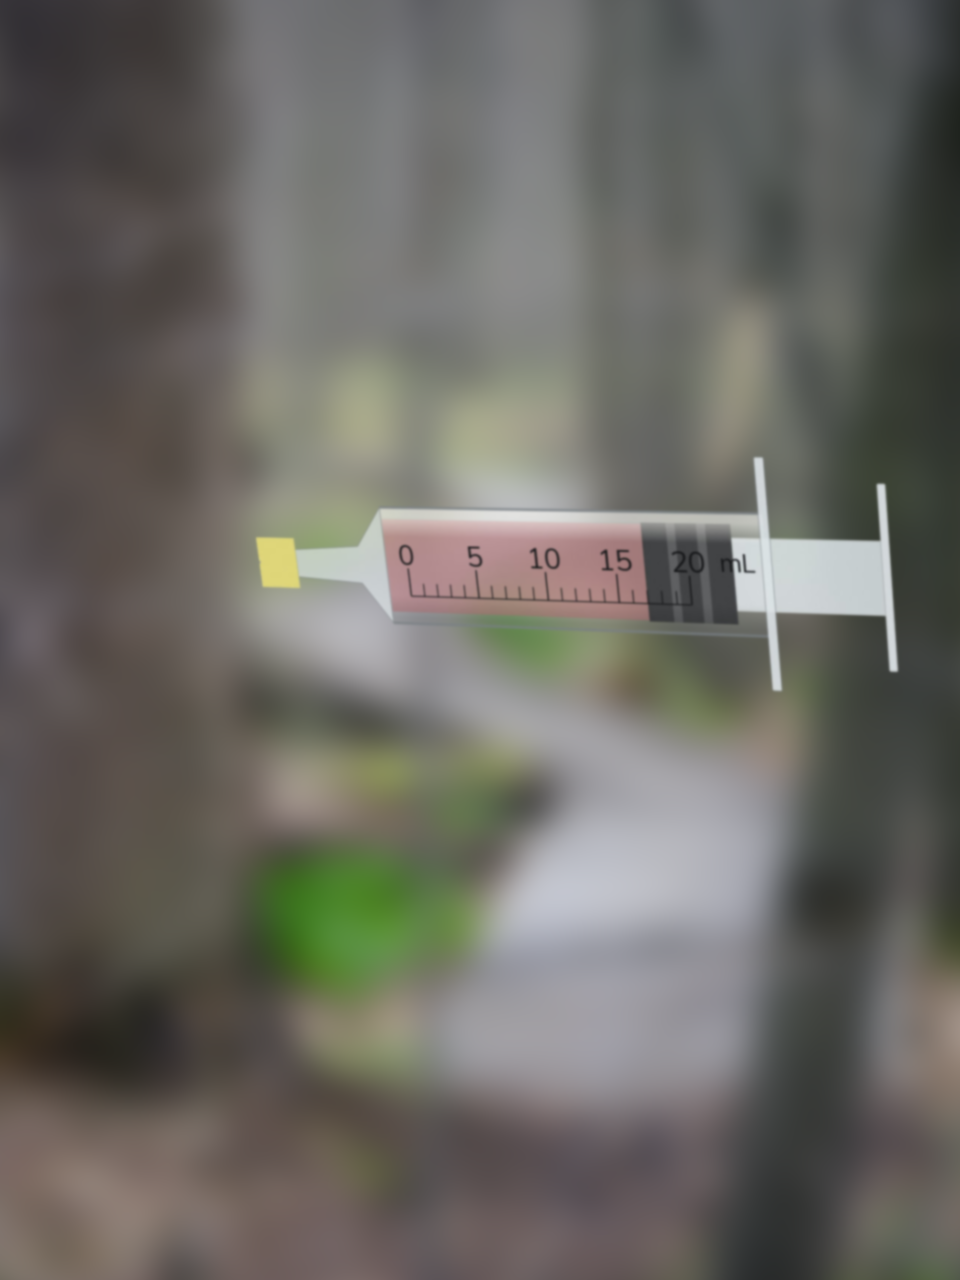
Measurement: **17** mL
